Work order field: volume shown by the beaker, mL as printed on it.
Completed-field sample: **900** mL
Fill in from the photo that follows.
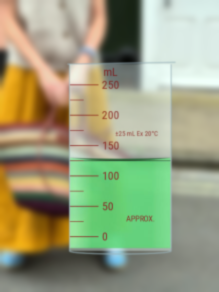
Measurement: **125** mL
